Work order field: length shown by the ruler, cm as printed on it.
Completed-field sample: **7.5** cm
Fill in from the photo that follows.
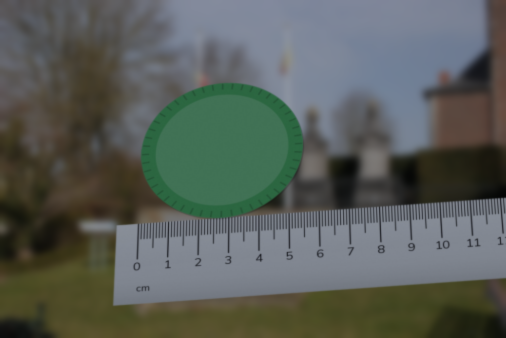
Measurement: **5.5** cm
